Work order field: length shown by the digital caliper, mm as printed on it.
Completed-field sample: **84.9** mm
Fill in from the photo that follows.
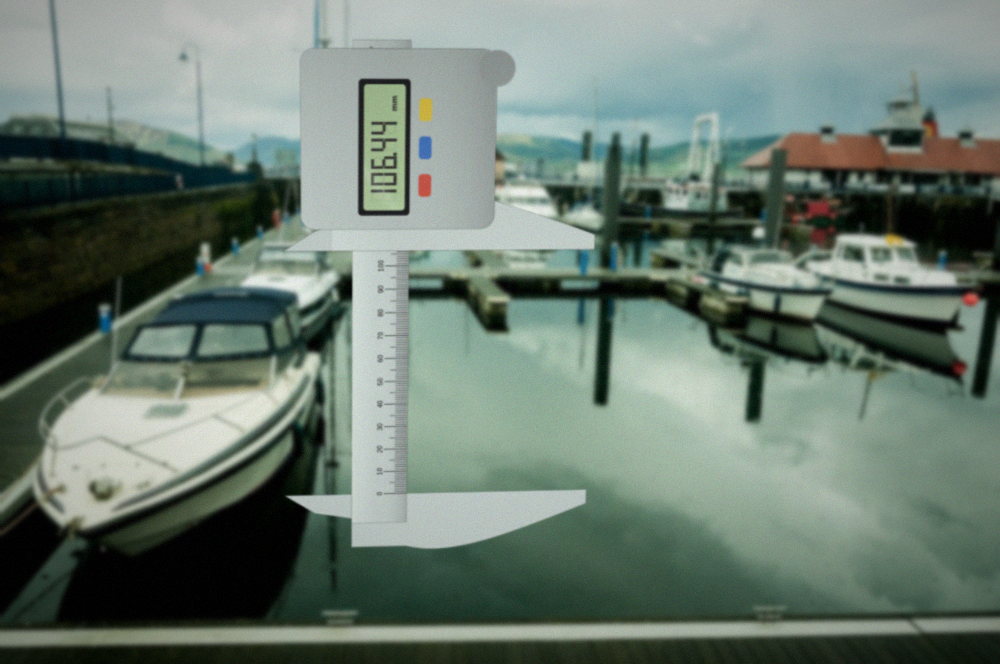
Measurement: **106.44** mm
